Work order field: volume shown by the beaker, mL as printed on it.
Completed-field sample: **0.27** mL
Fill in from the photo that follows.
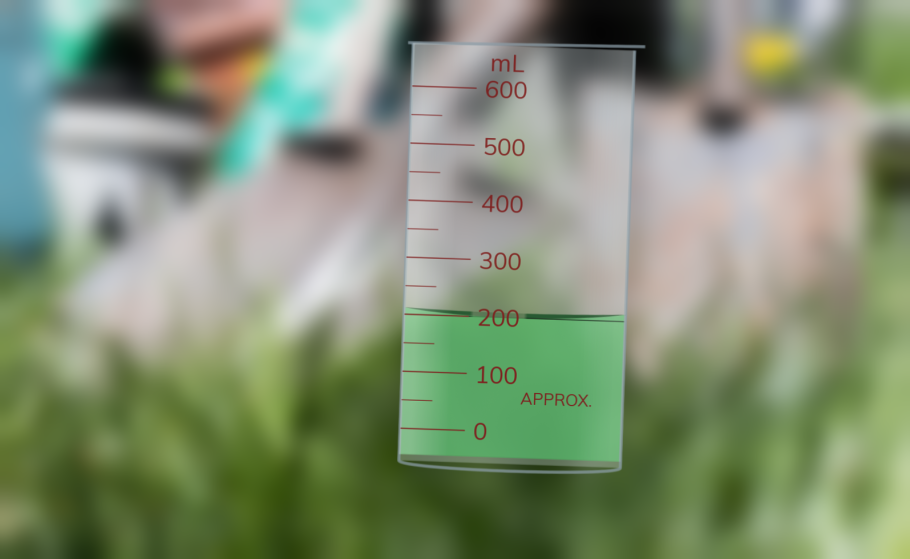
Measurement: **200** mL
